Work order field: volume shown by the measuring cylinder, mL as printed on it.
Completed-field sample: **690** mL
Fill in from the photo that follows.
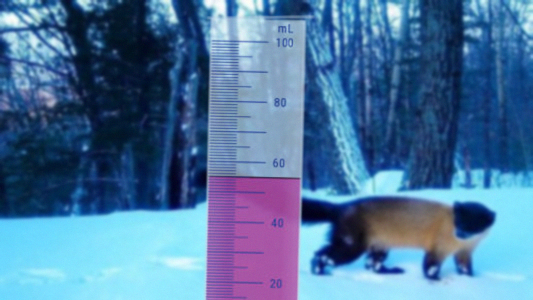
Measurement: **55** mL
